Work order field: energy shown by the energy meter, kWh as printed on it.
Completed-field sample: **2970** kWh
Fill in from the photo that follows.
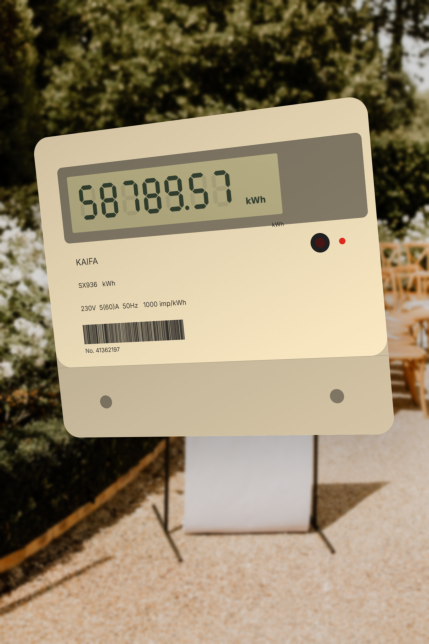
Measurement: **58789.57** kWh
